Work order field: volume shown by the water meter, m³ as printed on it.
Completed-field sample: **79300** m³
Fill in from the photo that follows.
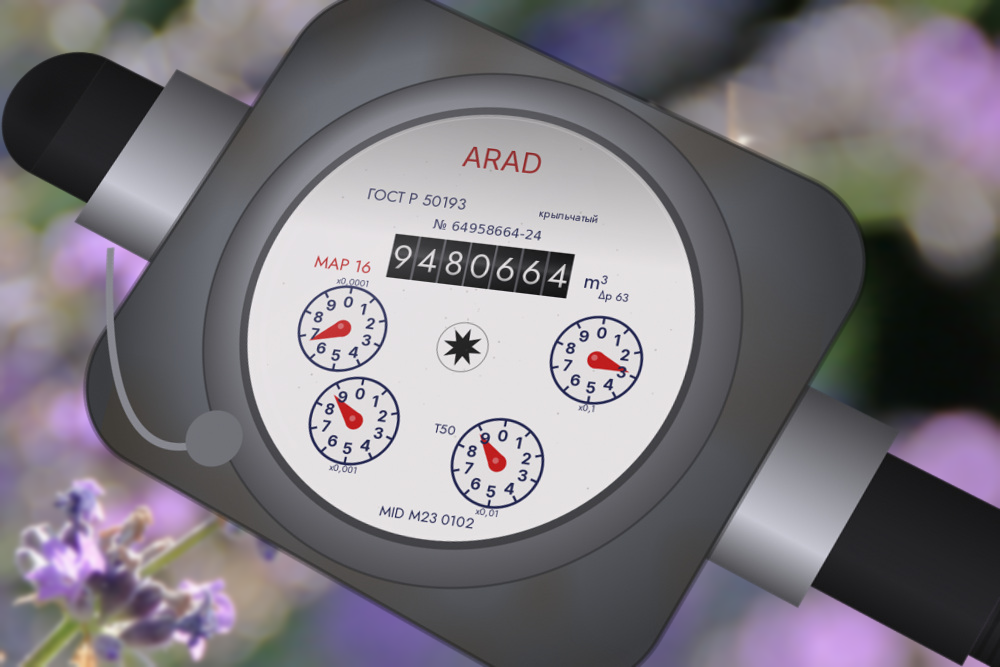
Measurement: **9480664.2886** m³
